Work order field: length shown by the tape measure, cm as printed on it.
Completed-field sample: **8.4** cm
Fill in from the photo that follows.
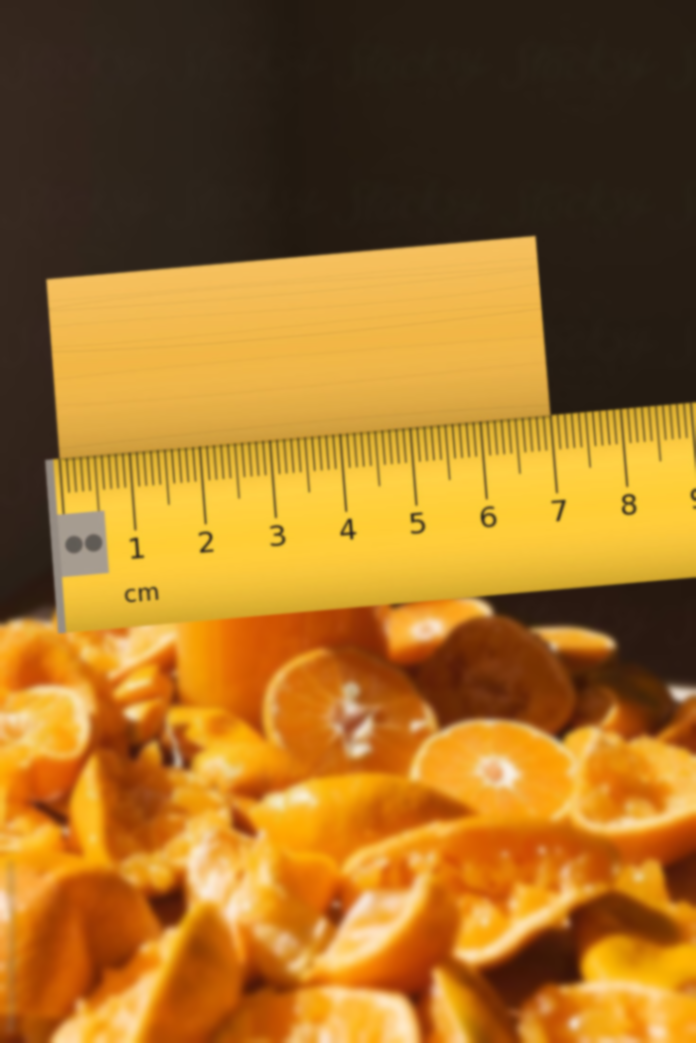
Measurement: **7** cm
